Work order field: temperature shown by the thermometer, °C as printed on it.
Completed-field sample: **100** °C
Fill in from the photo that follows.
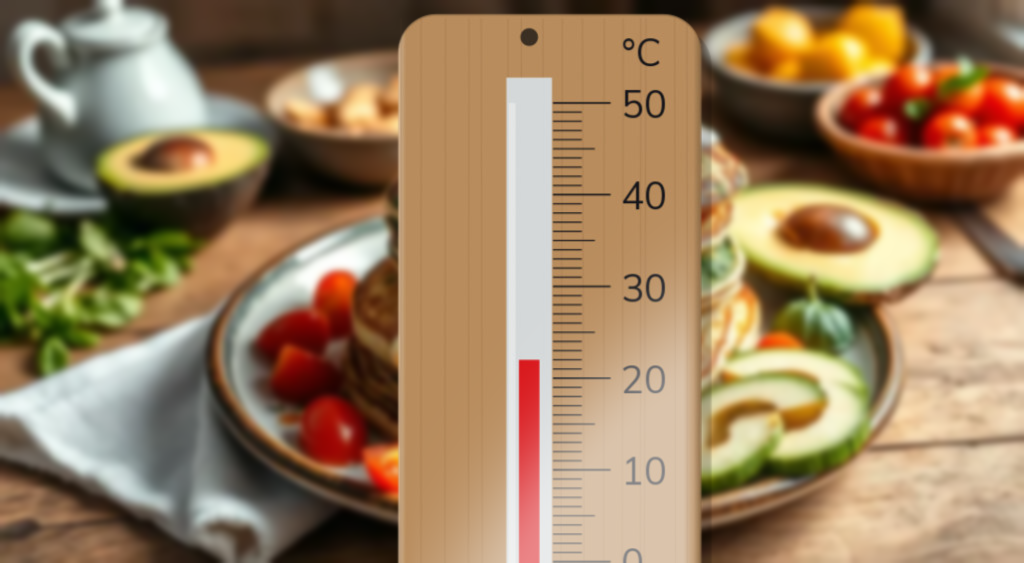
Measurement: **22** °C
